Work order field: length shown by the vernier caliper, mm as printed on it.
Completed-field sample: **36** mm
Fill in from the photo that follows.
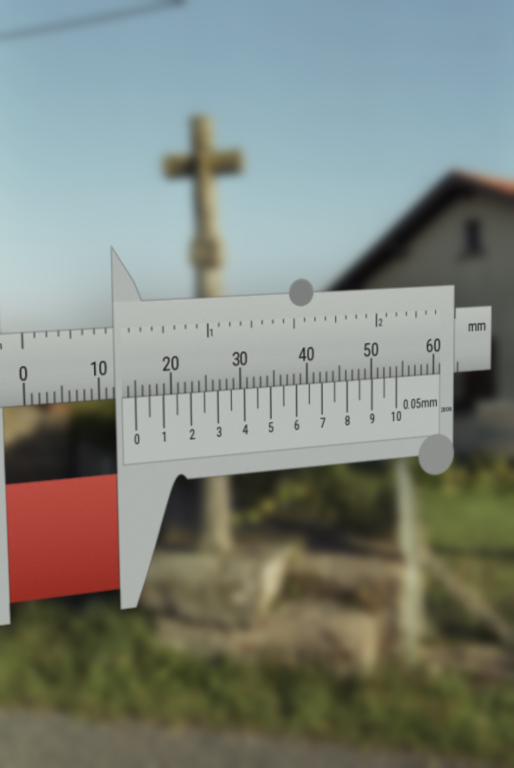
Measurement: **15.0** mm
